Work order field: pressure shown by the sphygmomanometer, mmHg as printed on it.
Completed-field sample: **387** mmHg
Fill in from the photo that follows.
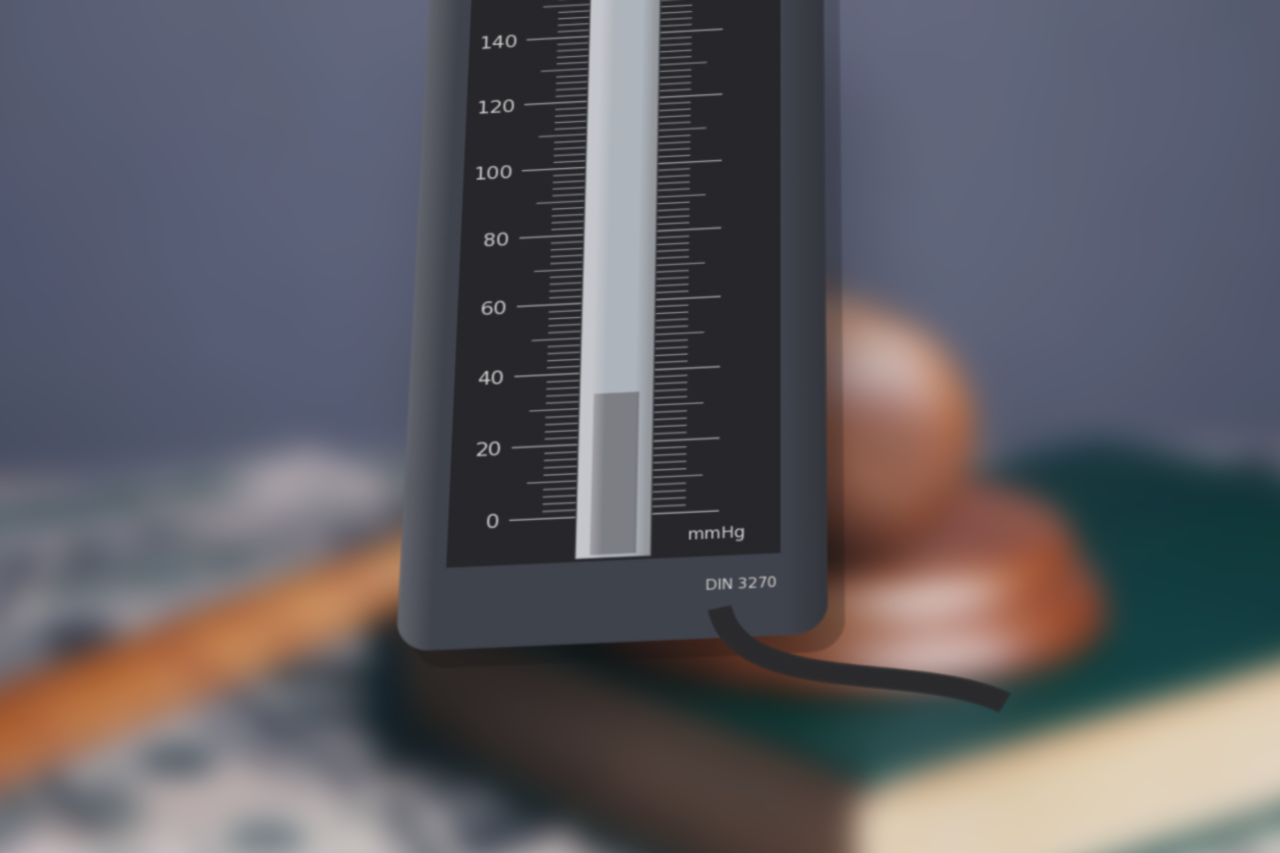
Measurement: **34** mmHg
